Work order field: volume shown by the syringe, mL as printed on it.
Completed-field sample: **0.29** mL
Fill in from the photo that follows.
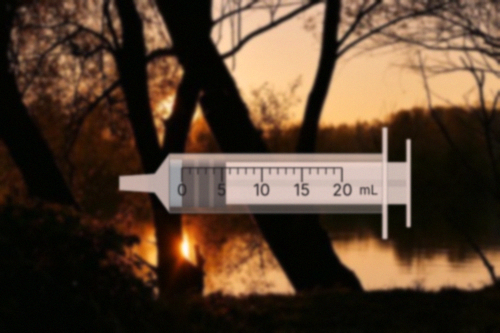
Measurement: **0** mL
